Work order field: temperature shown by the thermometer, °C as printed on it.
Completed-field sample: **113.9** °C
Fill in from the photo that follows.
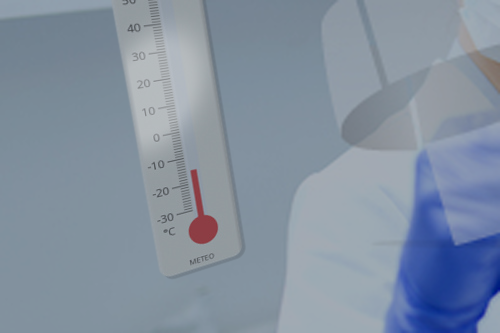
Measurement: **-15** °C
